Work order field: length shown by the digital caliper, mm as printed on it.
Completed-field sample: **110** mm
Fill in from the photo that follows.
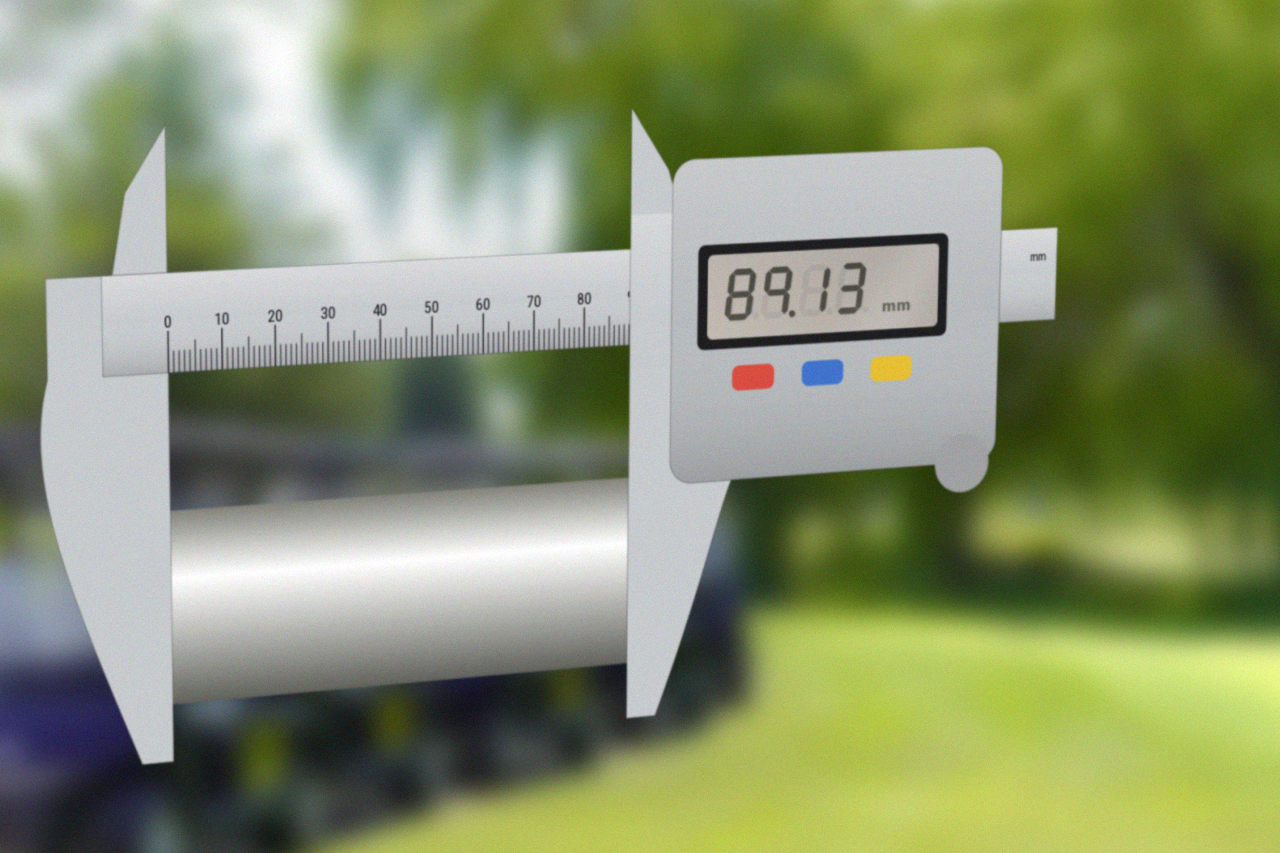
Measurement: **89.13** mm
